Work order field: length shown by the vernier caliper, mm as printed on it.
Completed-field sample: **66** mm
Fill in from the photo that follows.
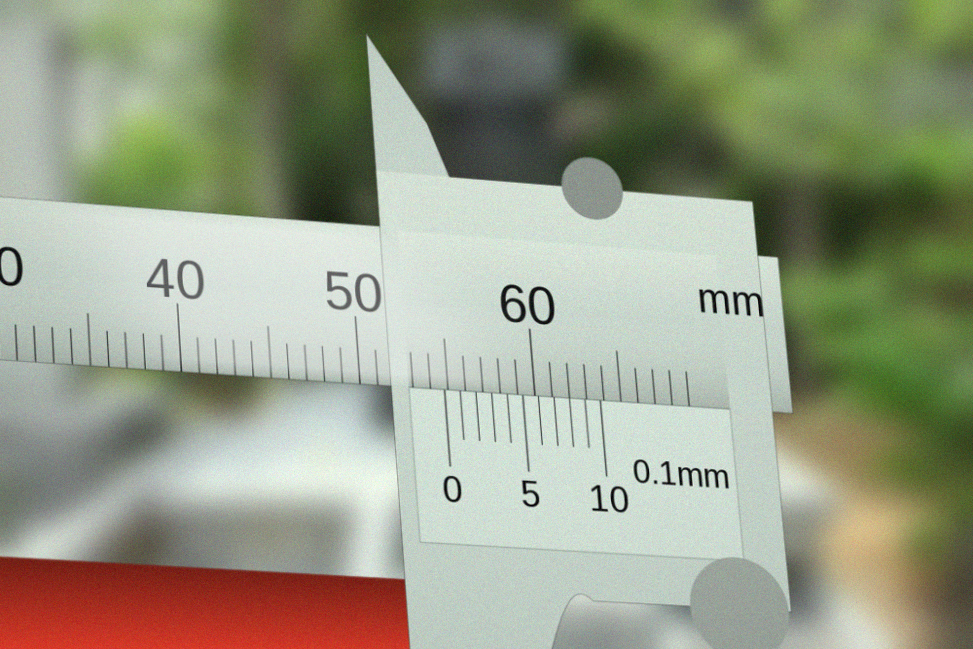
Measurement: **54.8** mm
